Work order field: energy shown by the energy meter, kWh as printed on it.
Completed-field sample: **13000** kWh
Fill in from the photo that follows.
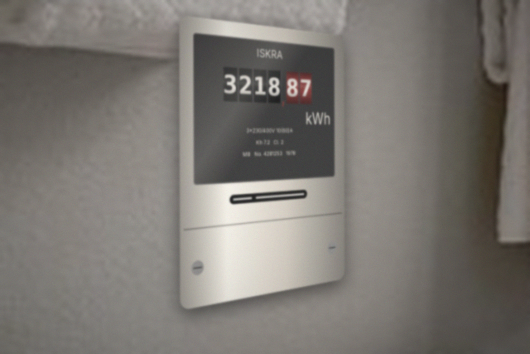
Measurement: **3218.87** kWh
